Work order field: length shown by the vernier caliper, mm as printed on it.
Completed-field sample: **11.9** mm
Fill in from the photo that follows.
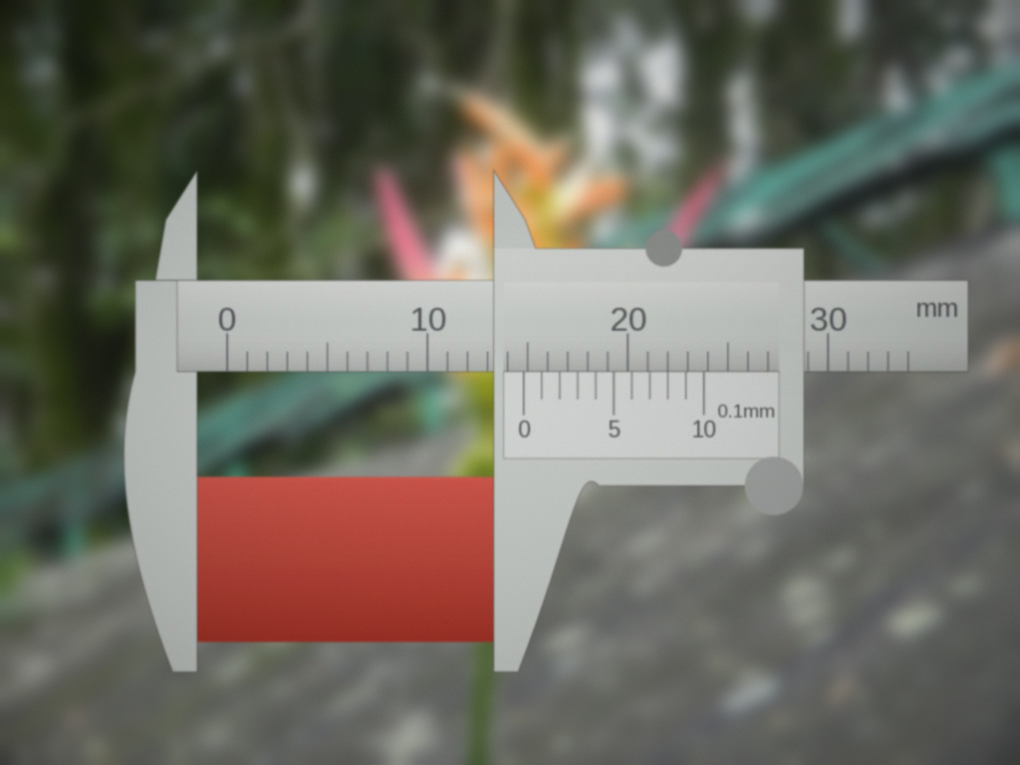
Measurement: **14.8** mm
